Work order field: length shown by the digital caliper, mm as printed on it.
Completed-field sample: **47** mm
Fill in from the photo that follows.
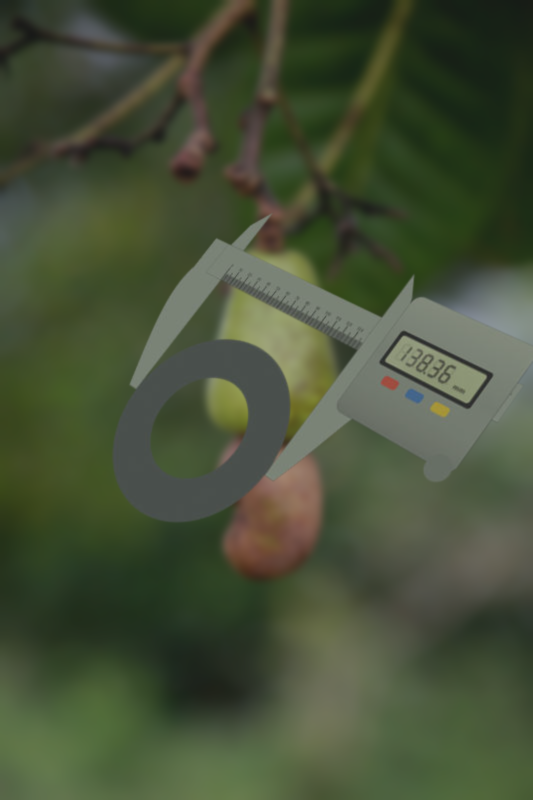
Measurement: **138.36** mm
